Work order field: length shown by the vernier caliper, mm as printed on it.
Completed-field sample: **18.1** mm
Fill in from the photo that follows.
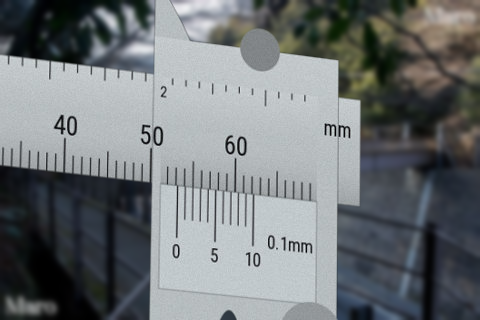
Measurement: **53.2** mm
